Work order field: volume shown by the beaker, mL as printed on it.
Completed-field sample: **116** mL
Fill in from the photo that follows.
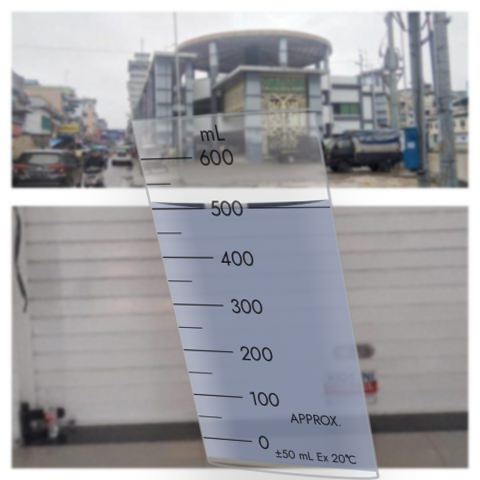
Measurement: **500** mL
